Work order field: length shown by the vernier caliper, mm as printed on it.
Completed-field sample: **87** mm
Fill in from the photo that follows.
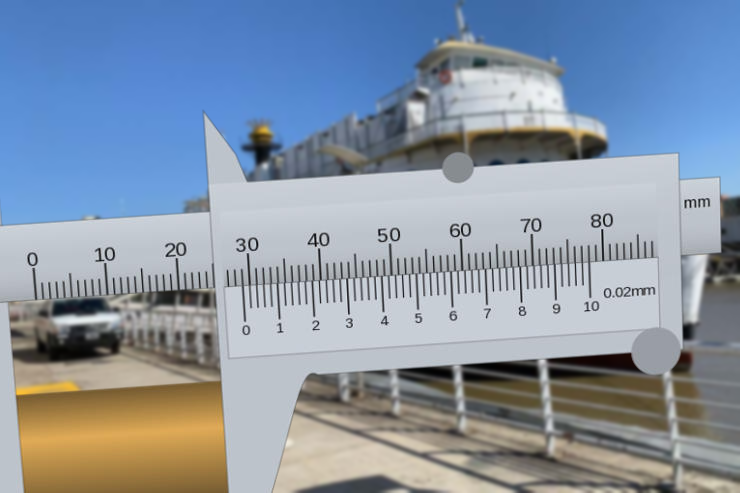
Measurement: **29.0** mm
